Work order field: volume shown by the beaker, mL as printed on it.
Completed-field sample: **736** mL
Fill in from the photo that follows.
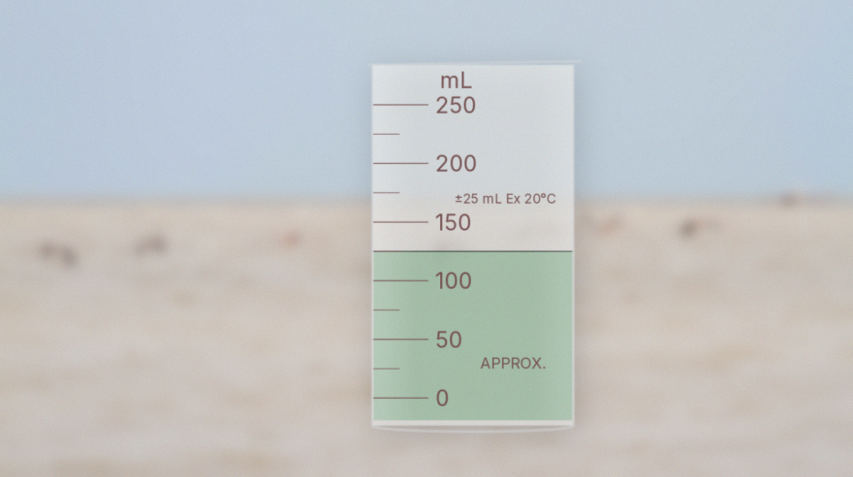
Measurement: **125** mL
